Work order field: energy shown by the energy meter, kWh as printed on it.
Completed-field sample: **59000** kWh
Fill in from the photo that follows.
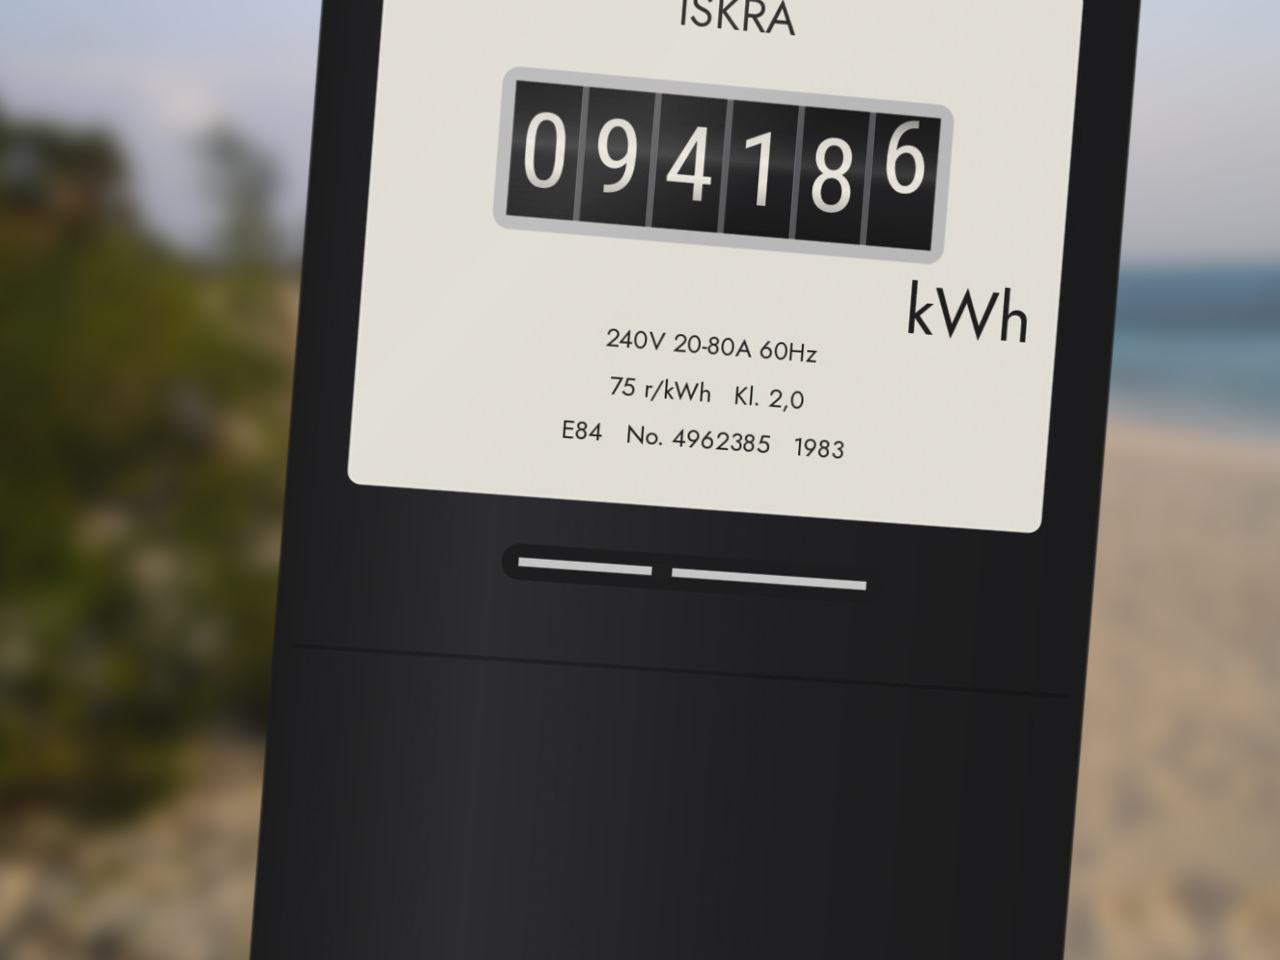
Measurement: **94186** kWh
